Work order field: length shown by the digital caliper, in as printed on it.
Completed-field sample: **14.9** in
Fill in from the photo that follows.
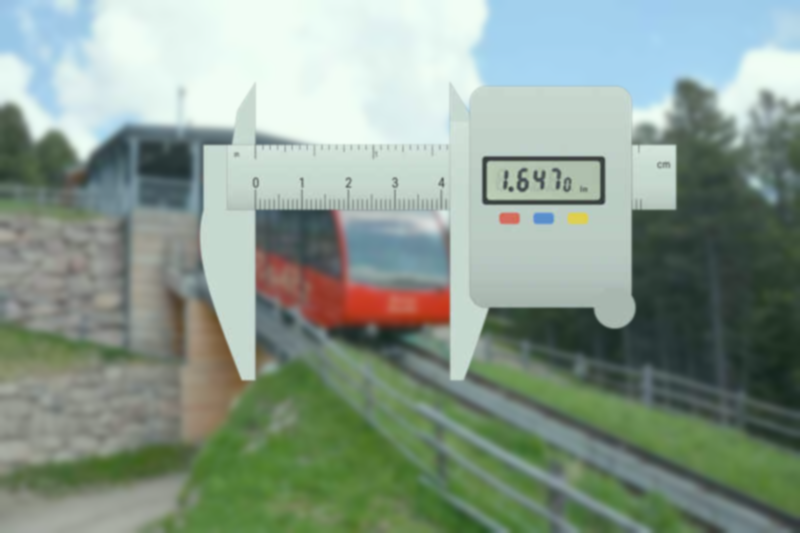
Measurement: **1.6470** in
